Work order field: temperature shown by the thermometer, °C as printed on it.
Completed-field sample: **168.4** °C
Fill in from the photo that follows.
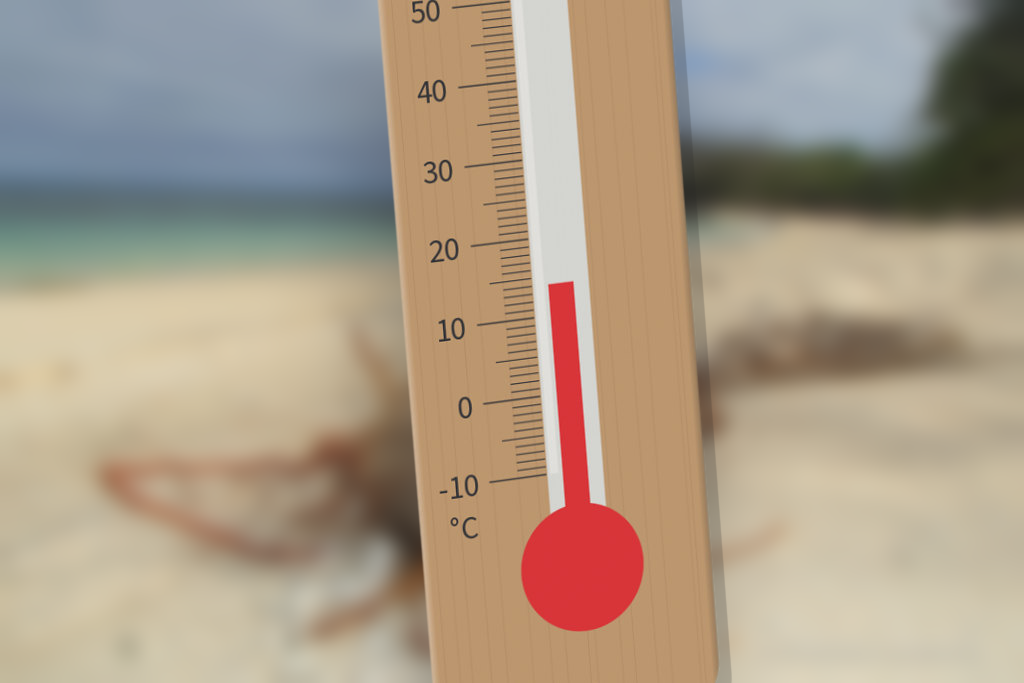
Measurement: **14** °C
